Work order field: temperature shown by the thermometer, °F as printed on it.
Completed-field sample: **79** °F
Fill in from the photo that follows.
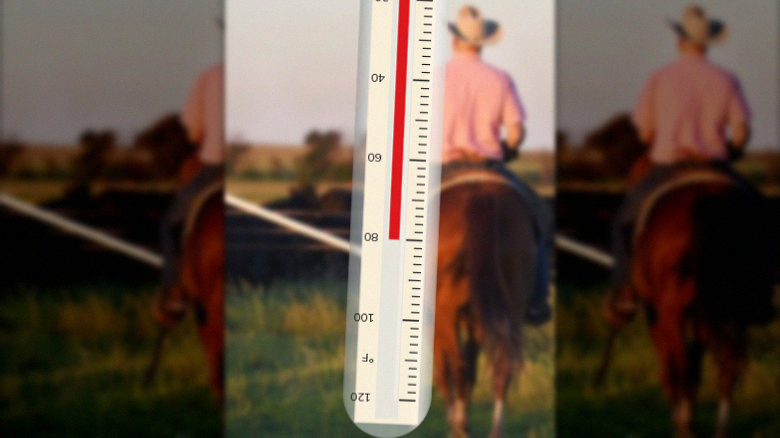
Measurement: **80** °F
